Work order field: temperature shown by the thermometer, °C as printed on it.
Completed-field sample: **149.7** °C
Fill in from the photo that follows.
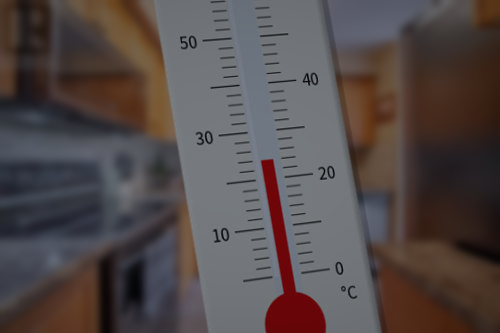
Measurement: **24** °C
